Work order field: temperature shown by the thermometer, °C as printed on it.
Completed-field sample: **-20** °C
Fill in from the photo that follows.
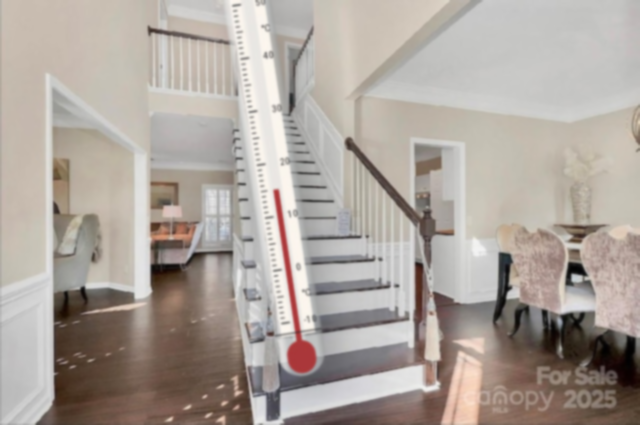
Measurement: **15** °C
